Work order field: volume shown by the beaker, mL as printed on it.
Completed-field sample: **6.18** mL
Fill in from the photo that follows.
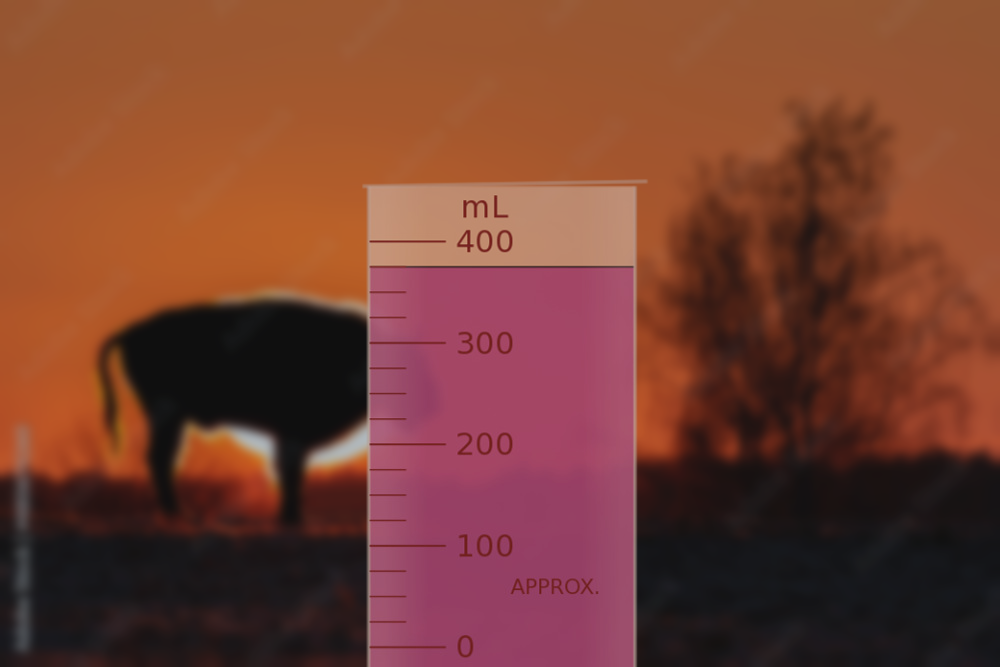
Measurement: **375** mL
